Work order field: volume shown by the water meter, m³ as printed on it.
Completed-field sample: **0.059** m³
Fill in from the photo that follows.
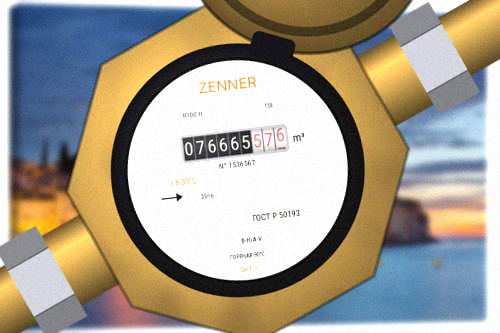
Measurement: **76665.576** m³
